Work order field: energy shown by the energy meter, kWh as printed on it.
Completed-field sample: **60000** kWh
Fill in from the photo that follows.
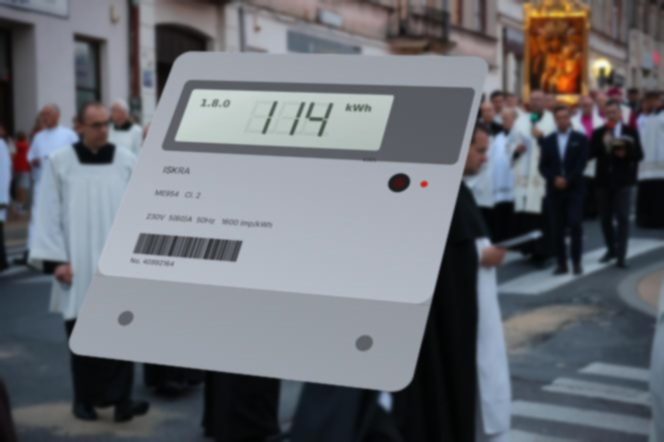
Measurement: **114** kWh
